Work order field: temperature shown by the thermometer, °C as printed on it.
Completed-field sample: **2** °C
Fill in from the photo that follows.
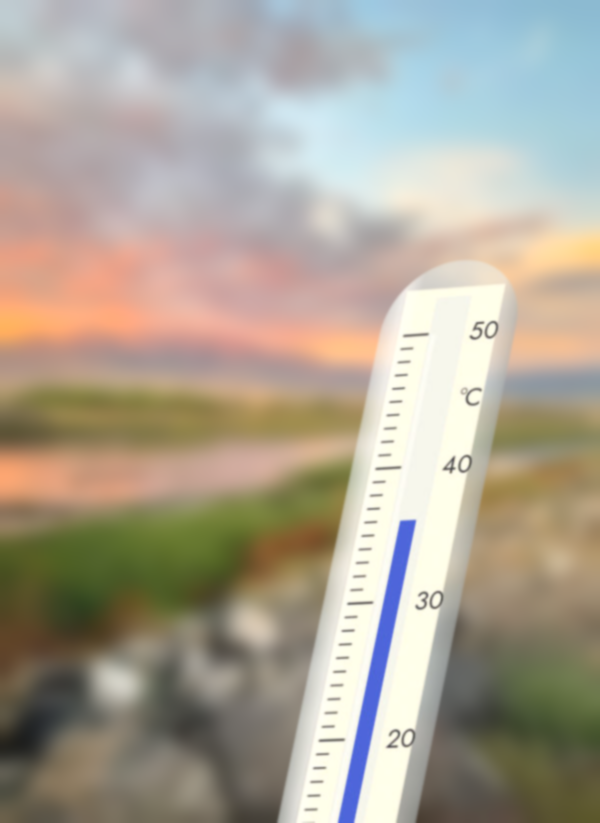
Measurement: **36** °C
